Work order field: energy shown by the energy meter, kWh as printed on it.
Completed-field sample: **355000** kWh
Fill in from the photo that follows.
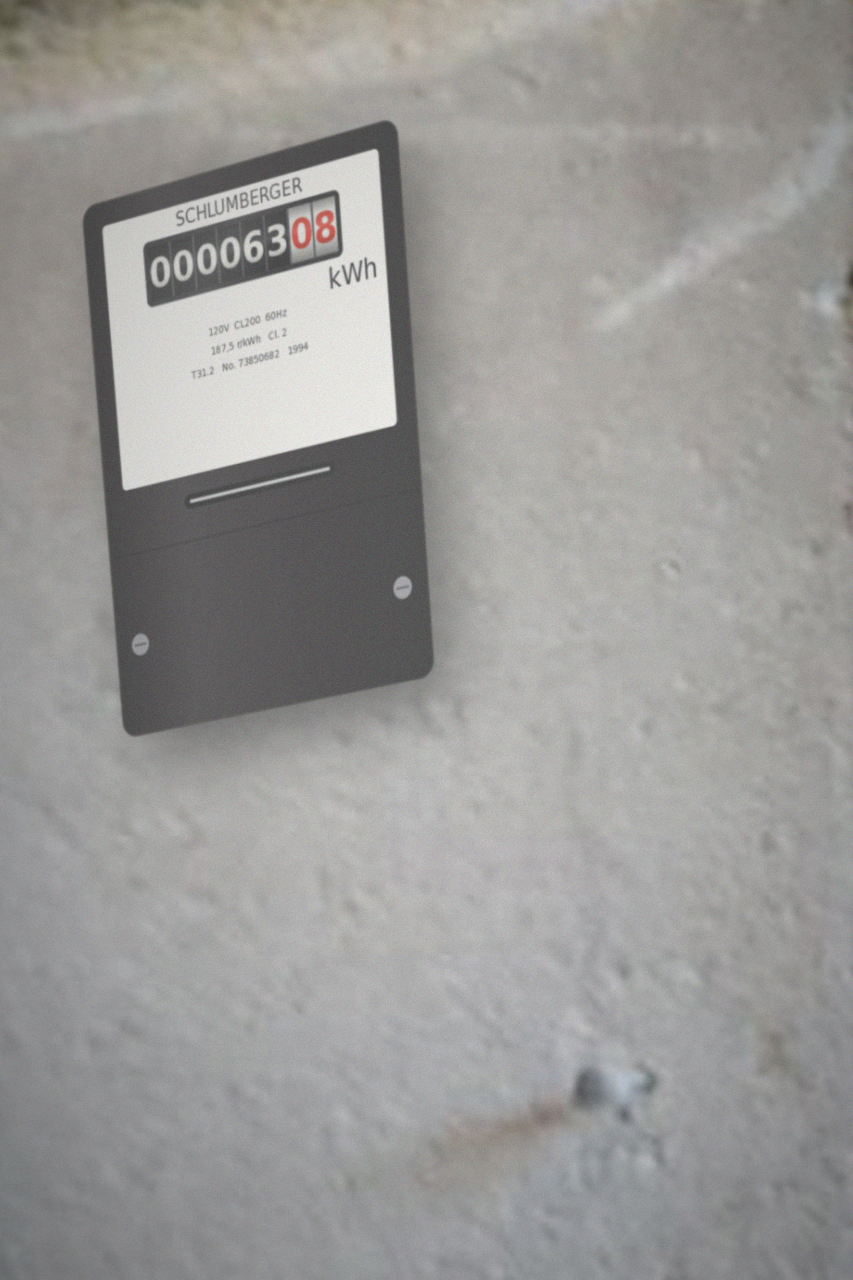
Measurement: **63.08** kWh
